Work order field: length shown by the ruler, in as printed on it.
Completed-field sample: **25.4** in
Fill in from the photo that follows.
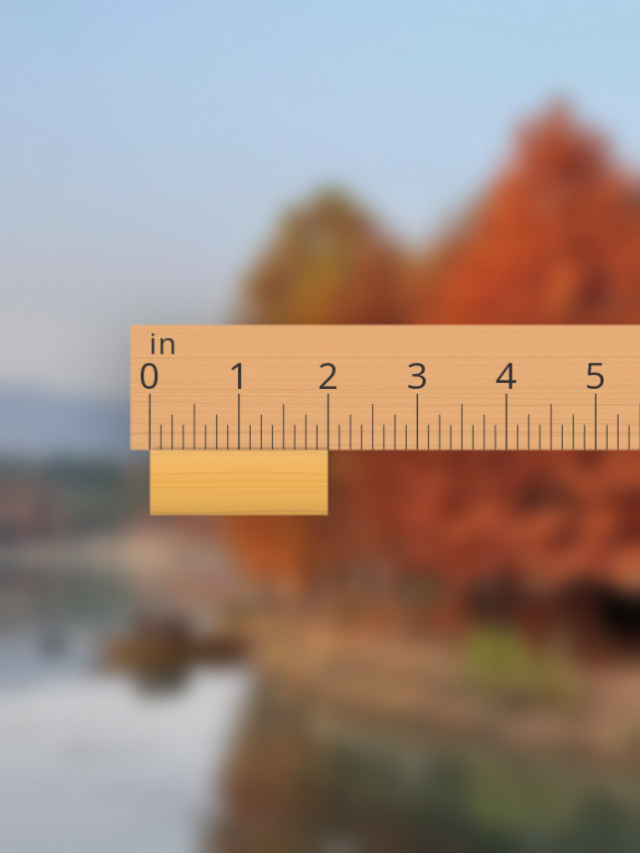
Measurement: **2** in
